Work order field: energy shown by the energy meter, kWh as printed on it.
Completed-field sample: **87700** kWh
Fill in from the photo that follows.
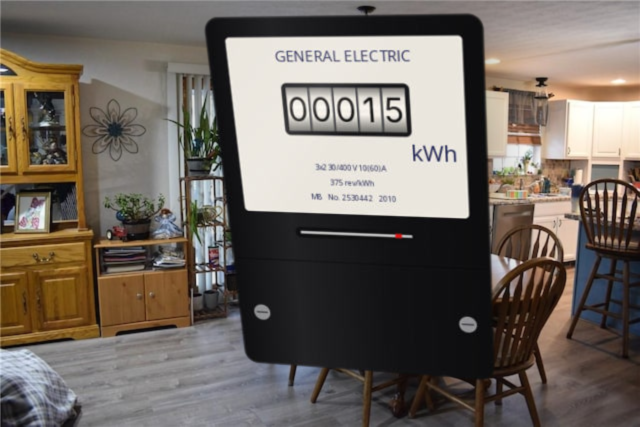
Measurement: **15** kWh
